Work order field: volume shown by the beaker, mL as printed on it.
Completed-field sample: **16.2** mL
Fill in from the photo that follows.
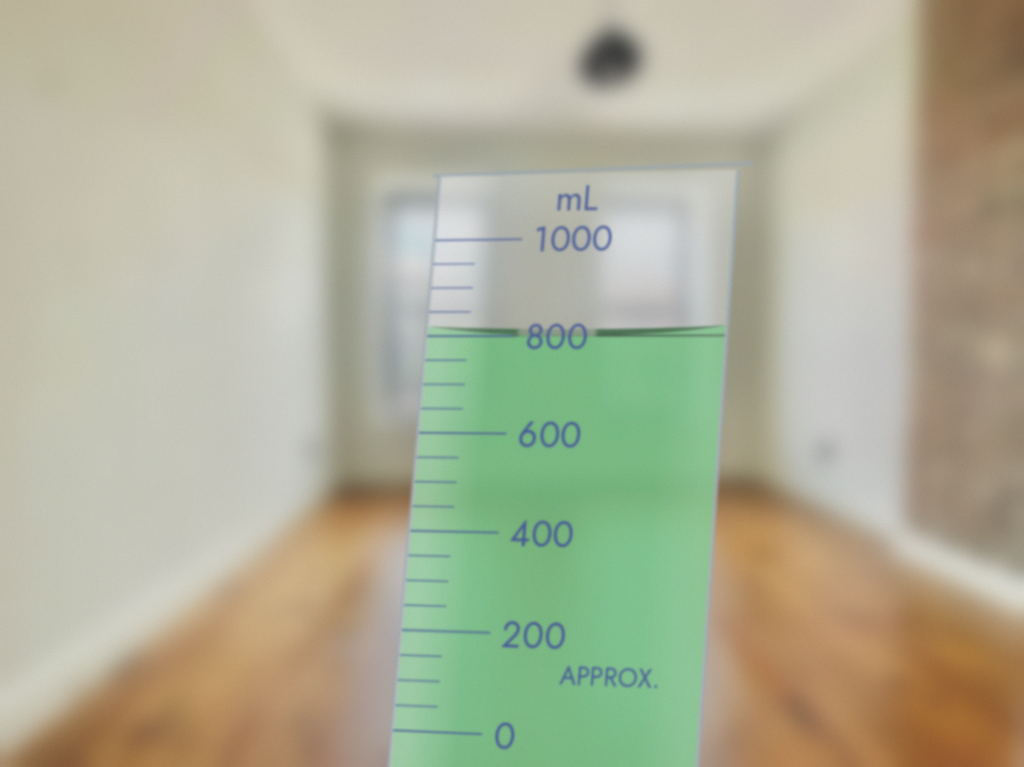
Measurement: **800** mL
